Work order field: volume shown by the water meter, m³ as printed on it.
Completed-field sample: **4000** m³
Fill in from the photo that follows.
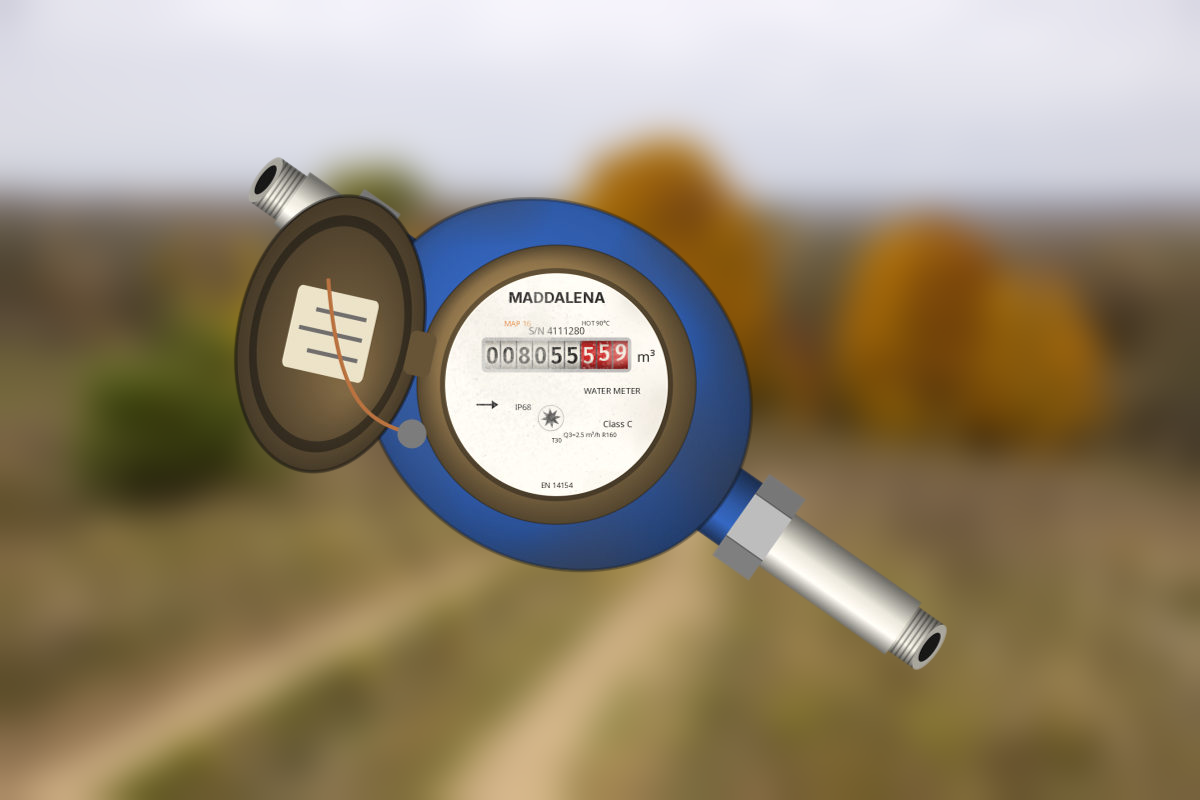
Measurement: **8055.559** m³
